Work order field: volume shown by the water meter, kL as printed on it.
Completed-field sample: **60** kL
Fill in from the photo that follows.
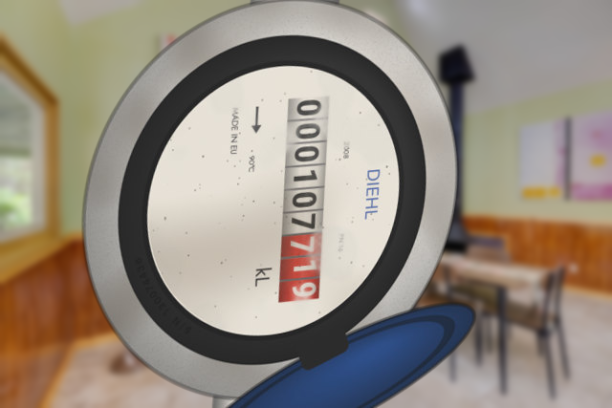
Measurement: **107.719** kL
